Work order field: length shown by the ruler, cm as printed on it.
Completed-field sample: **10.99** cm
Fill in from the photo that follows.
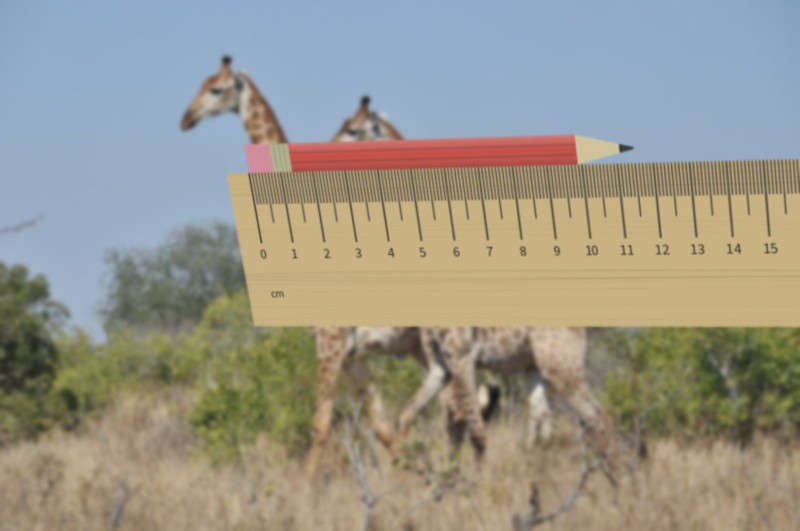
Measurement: **11.5** cm
